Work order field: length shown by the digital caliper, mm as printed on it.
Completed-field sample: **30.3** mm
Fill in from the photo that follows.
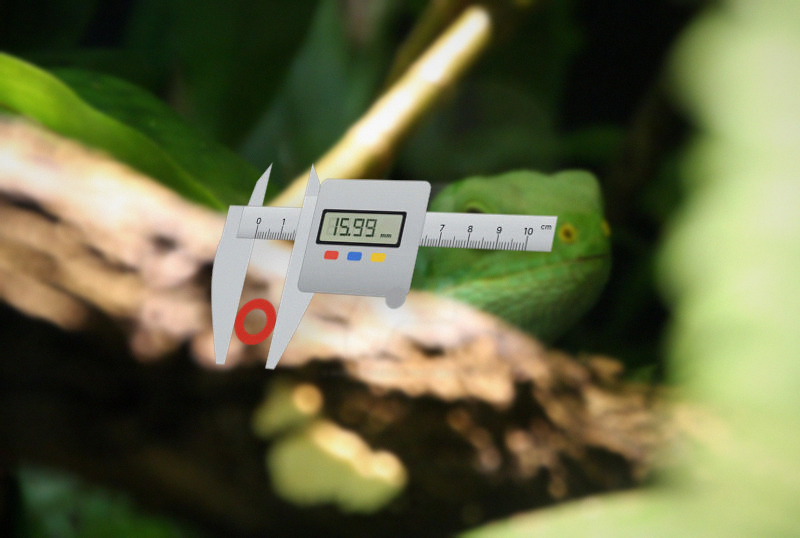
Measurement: **15.99** mm
